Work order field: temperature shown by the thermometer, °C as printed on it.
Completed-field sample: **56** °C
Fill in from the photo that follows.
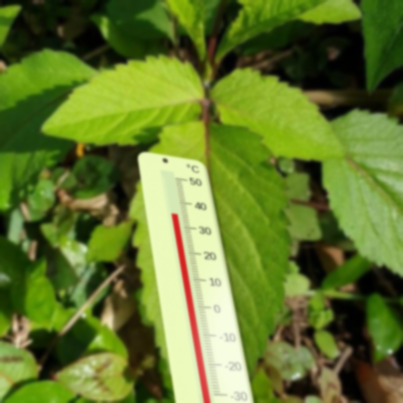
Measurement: **35** °C
